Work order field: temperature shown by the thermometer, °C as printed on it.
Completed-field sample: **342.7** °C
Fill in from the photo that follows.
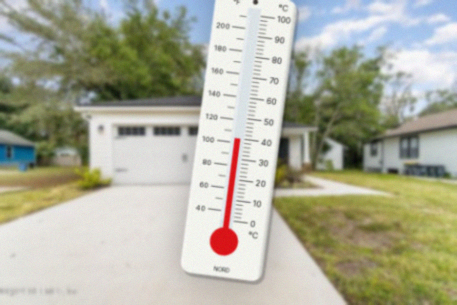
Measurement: **40** °C
